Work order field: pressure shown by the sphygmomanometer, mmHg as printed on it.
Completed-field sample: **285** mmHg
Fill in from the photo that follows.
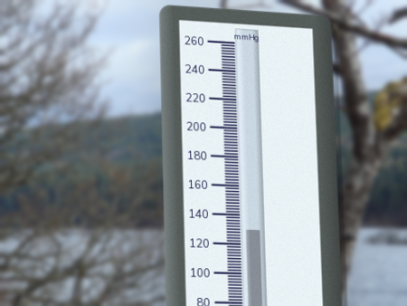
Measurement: **130** mmHg
